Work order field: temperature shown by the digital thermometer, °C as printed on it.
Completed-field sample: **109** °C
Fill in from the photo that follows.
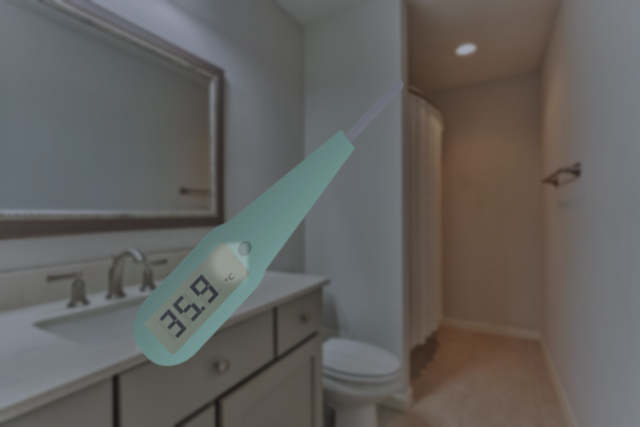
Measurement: **35.9** °C
